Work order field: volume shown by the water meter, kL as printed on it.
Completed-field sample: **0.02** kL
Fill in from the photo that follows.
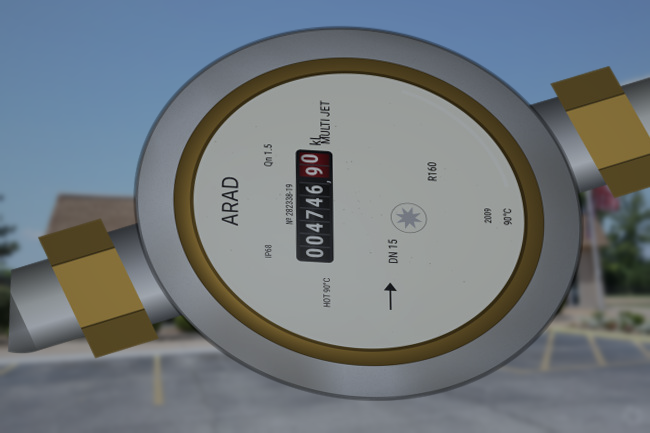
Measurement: **4746.90** kL
